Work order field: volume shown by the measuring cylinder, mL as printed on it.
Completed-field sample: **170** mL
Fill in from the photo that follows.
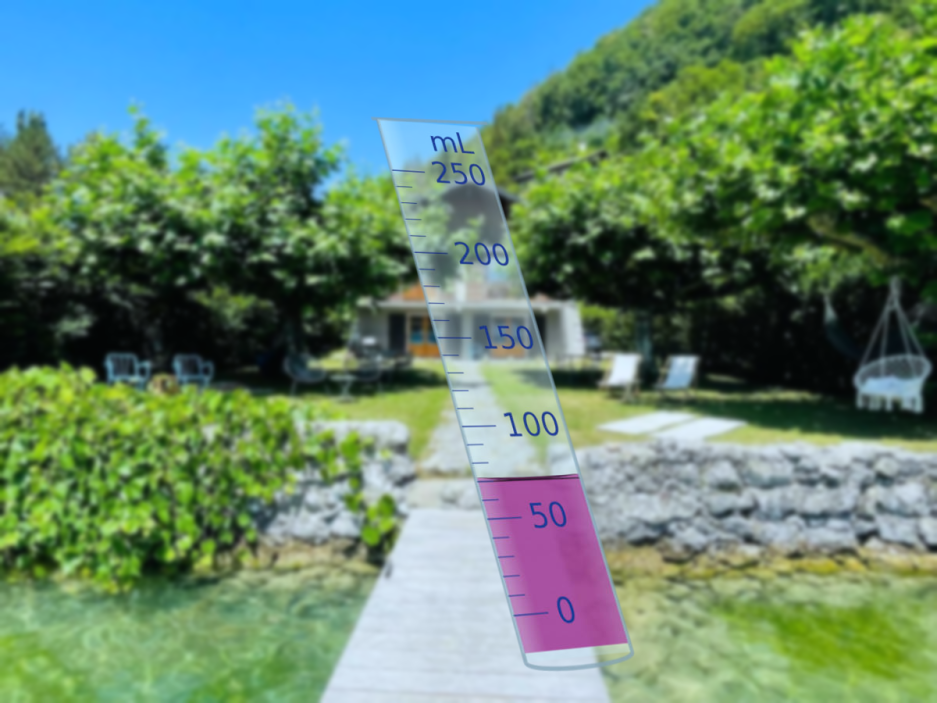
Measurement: **70** mL
